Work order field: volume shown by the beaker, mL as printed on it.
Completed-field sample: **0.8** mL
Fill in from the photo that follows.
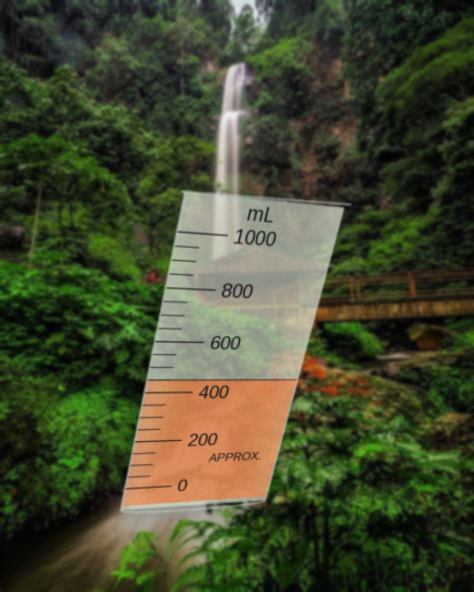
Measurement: **450** mL
